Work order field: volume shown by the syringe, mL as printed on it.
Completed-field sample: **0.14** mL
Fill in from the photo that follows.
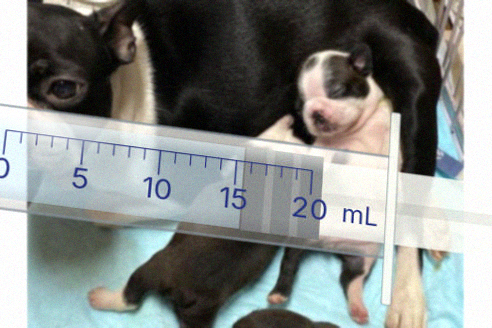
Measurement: **15.5** mL
